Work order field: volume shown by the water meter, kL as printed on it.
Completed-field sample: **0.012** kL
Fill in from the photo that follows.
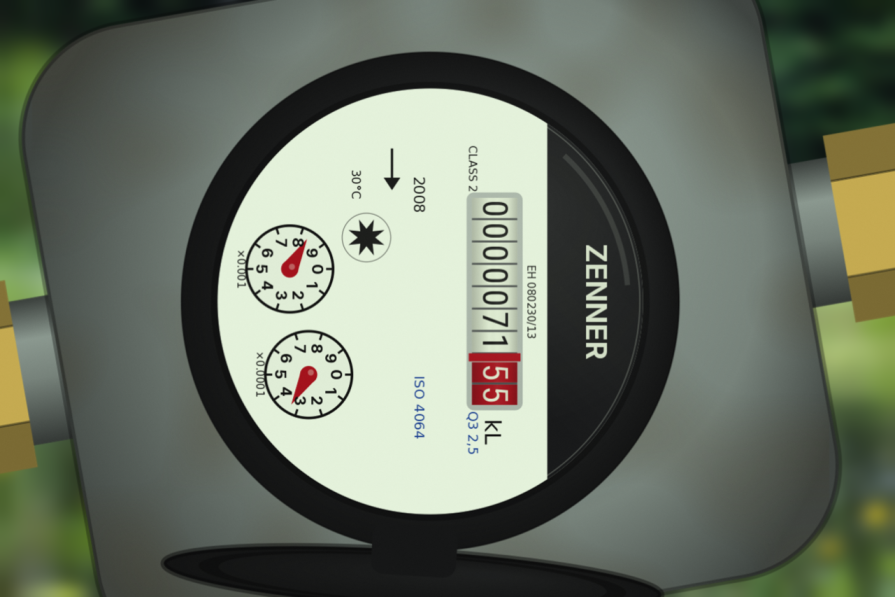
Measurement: **71.5583** kL
